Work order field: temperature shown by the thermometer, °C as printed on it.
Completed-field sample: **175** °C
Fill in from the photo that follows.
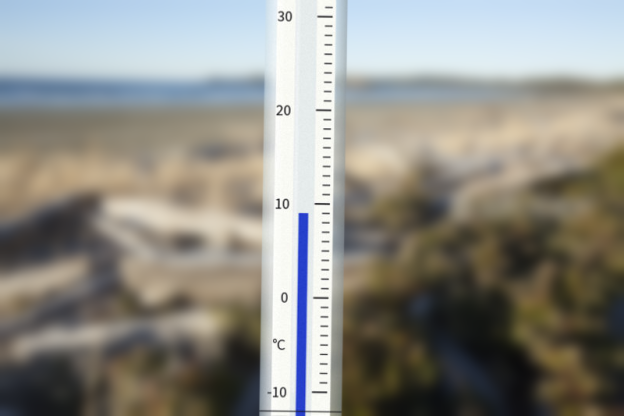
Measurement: **9** °C
